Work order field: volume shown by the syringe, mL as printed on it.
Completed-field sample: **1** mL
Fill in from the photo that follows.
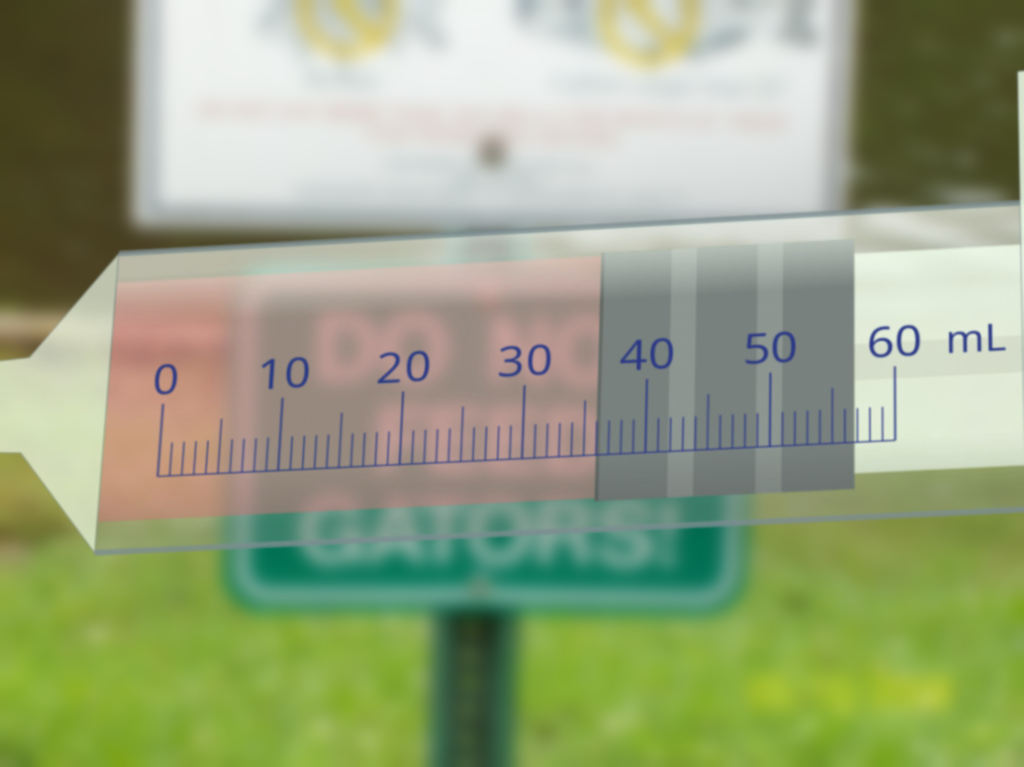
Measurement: **36** mL
